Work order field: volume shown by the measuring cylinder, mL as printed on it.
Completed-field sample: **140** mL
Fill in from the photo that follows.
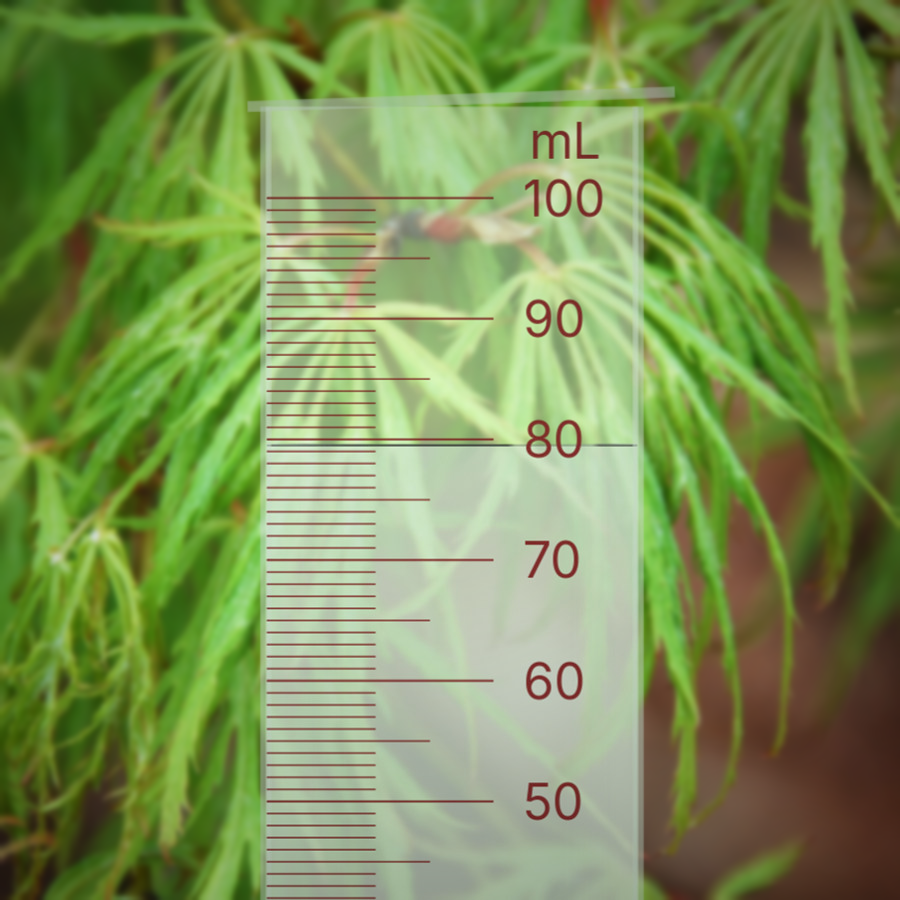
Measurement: **79.5** mL
